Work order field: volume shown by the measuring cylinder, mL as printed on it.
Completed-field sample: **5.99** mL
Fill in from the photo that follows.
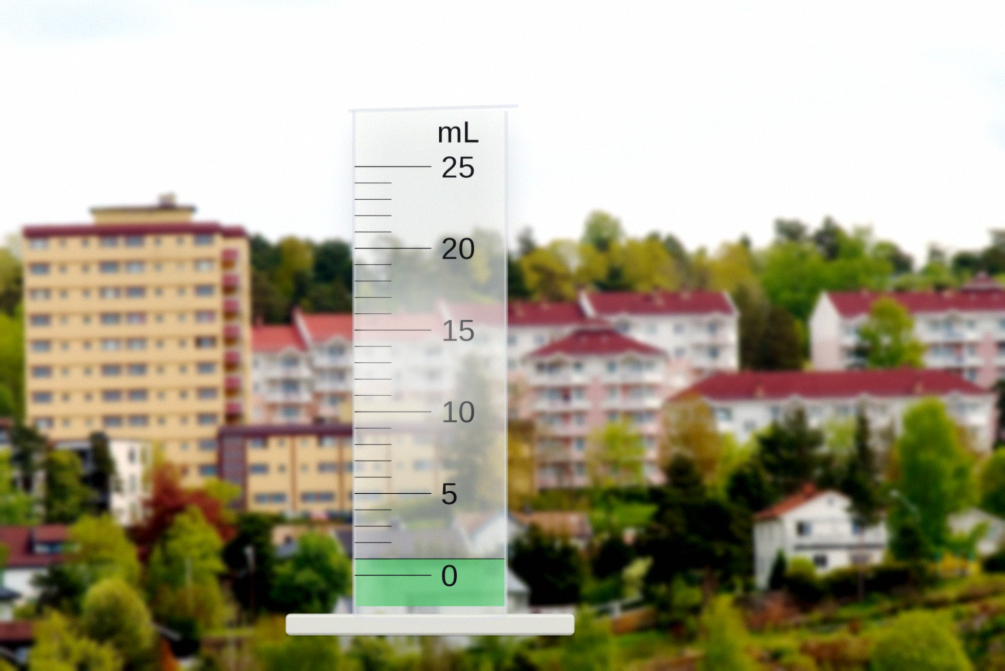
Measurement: **1** mL
